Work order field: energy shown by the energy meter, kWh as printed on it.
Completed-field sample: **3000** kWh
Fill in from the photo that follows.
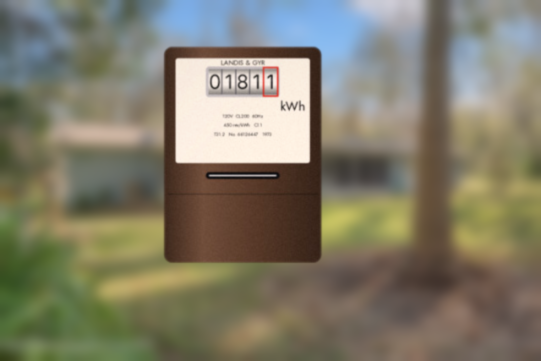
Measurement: **181.1** kWh
